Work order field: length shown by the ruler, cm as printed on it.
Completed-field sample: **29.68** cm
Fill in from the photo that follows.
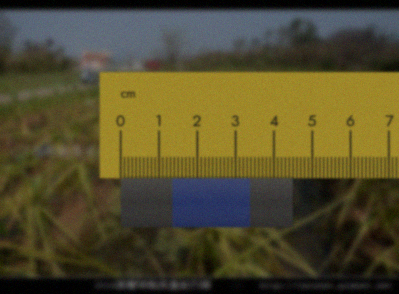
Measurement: **4.5** cm
